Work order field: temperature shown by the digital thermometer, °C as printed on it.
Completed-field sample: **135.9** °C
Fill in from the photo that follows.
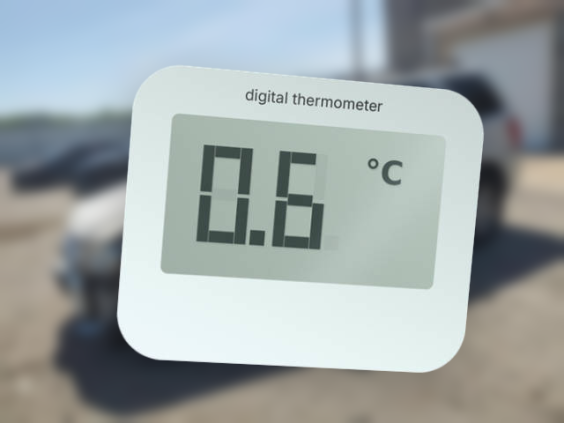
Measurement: **0.6** °C
